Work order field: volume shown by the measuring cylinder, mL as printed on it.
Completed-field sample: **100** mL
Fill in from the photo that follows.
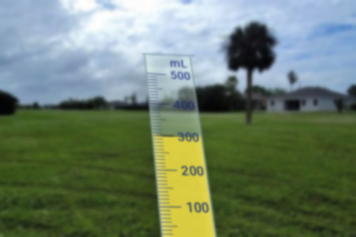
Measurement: **300** mL
